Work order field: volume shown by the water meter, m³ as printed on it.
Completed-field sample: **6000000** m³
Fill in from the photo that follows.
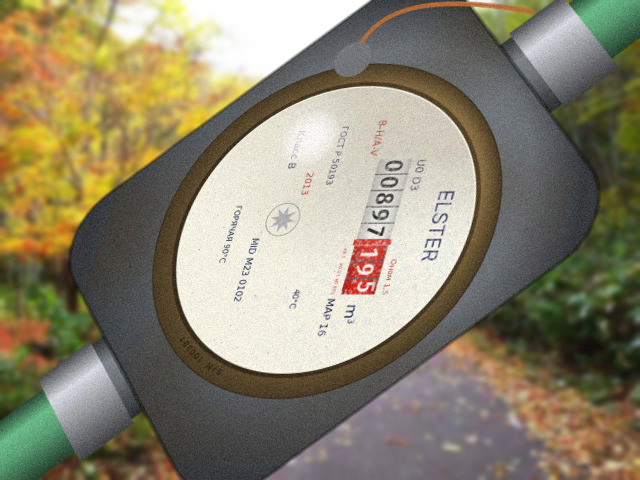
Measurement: **897.195** m³
